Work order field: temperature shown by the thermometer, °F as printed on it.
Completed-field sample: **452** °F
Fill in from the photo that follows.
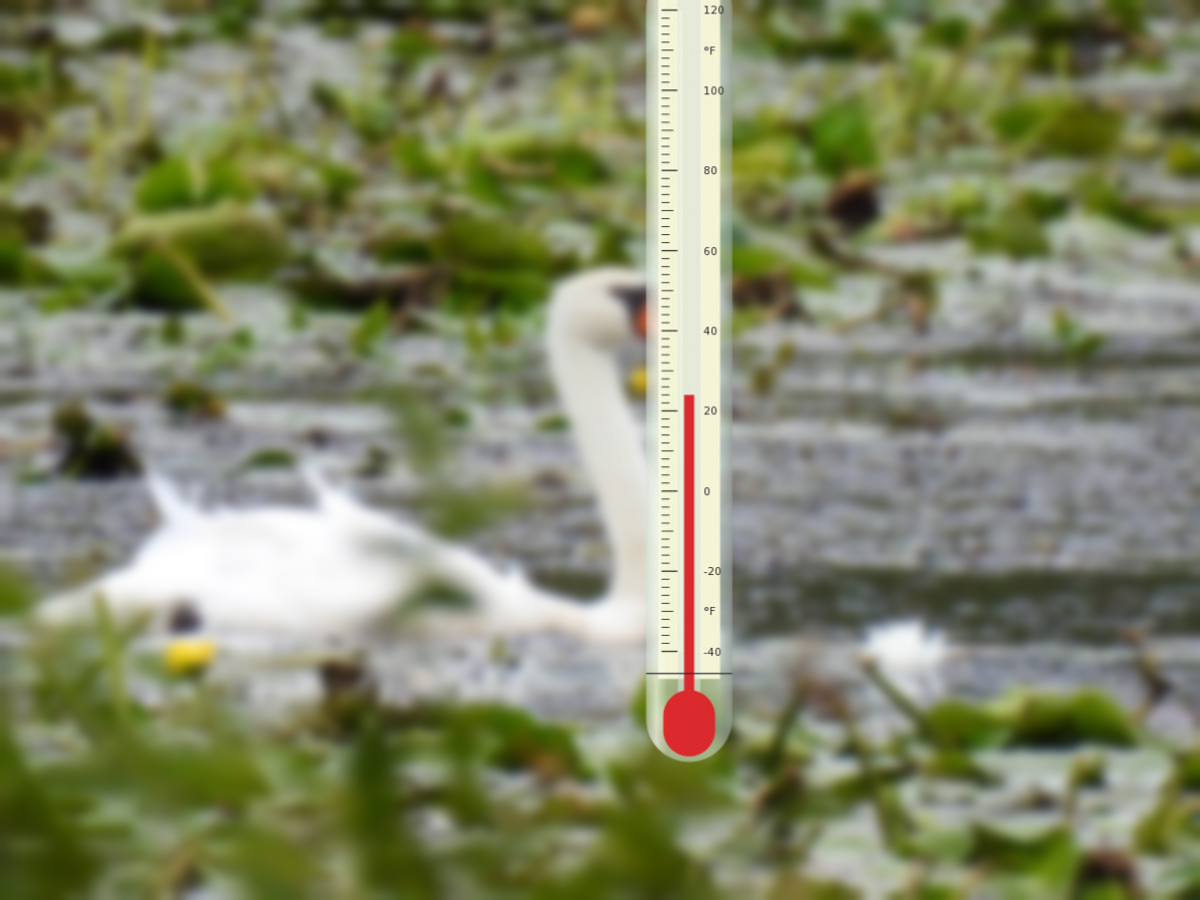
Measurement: **24** °F
